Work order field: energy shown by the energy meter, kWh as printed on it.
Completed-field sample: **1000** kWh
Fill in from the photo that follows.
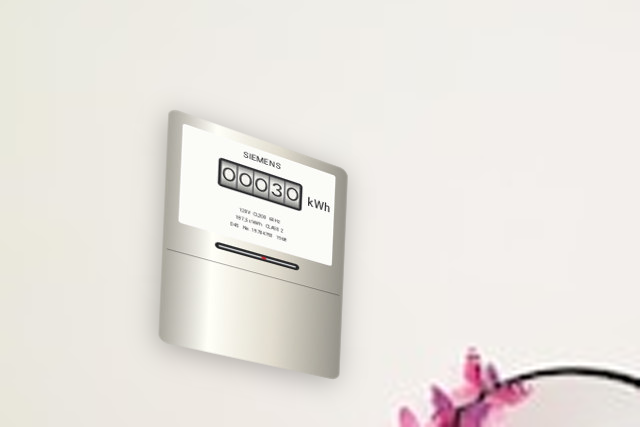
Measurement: **30** kWh
